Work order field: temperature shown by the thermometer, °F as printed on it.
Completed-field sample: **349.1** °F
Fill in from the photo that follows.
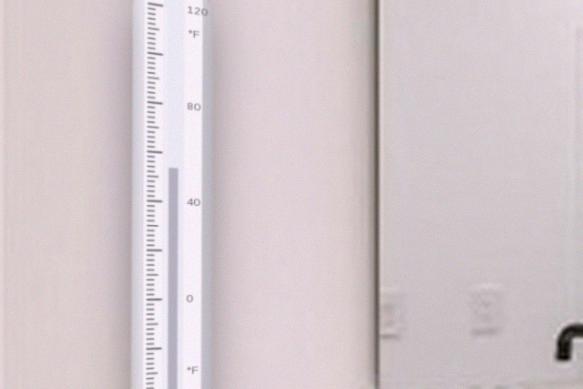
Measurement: **54** °F
